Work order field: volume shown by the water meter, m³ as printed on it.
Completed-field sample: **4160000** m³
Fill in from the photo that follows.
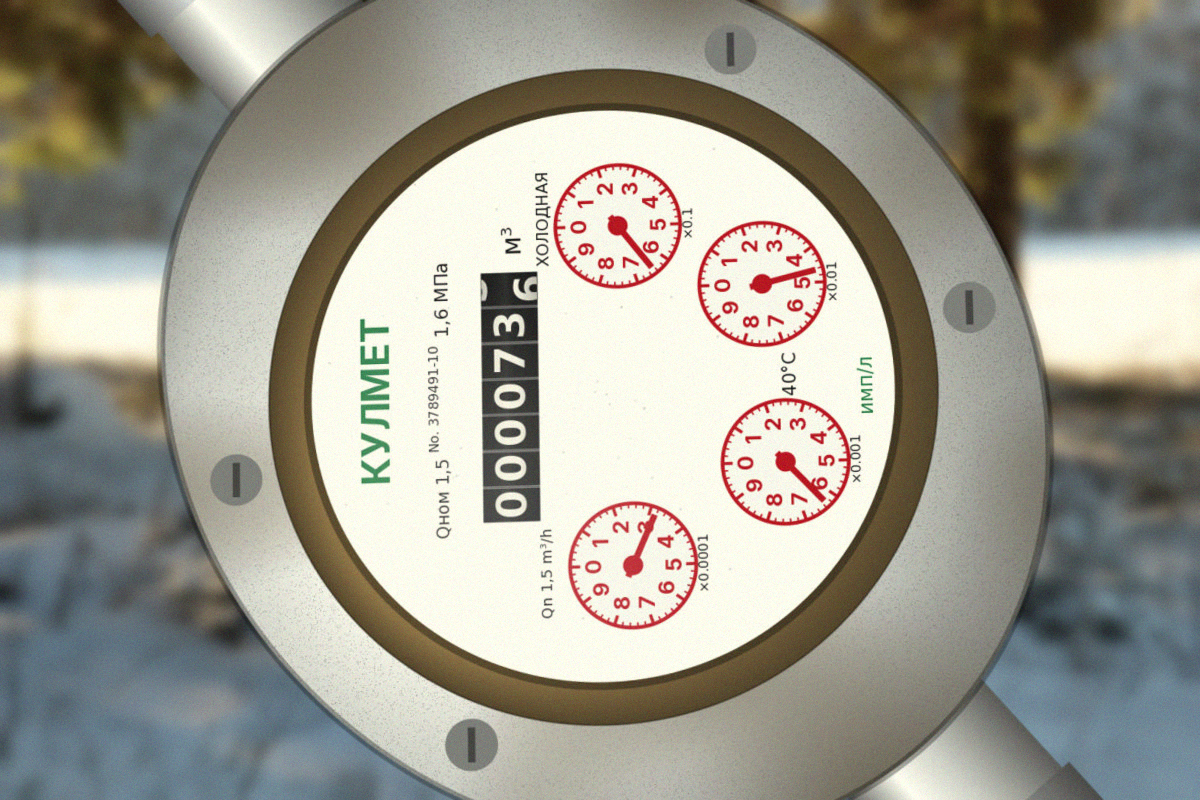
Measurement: **735.6463** m³
